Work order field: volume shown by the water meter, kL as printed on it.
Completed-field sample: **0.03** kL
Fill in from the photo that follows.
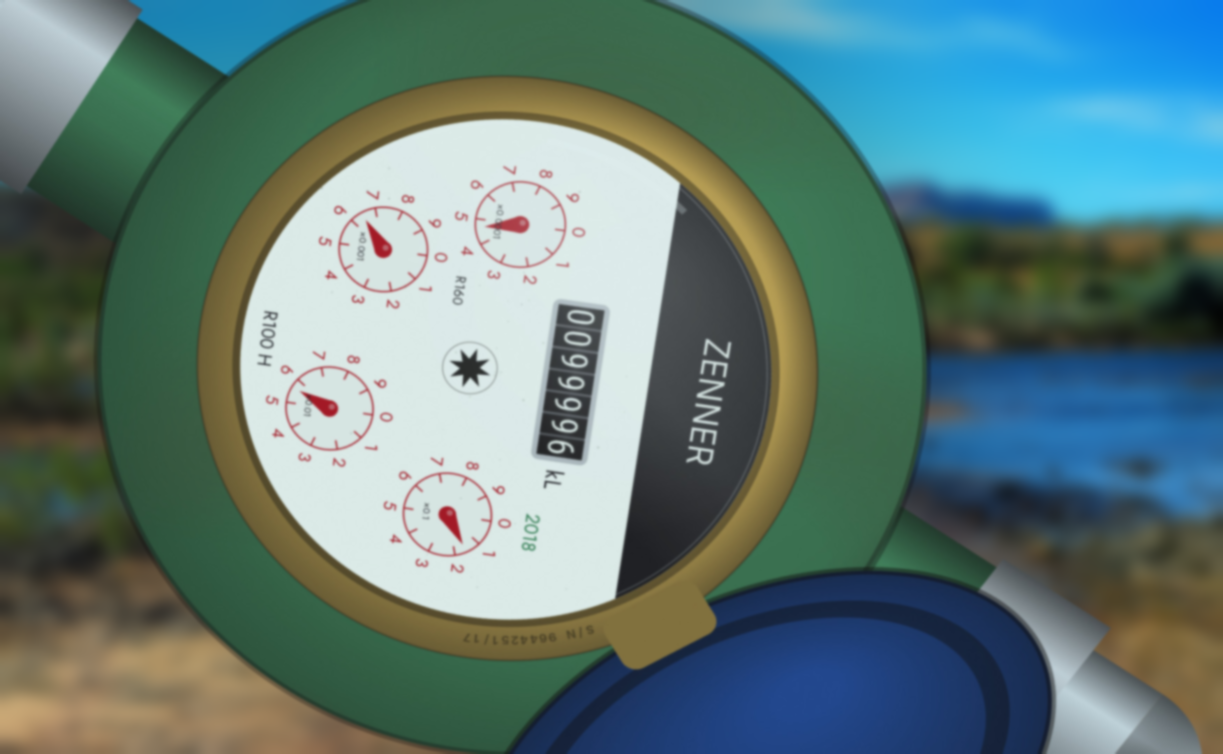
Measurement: **99996.1564** kL
